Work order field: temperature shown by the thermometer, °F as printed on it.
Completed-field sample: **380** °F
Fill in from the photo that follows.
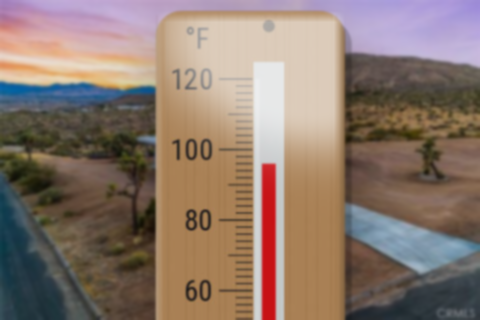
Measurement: **96** °F
